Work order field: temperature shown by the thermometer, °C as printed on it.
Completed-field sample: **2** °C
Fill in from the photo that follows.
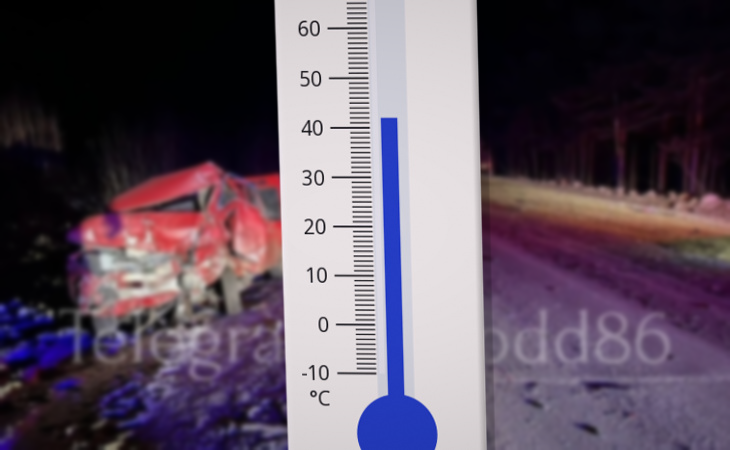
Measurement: **42** °C
